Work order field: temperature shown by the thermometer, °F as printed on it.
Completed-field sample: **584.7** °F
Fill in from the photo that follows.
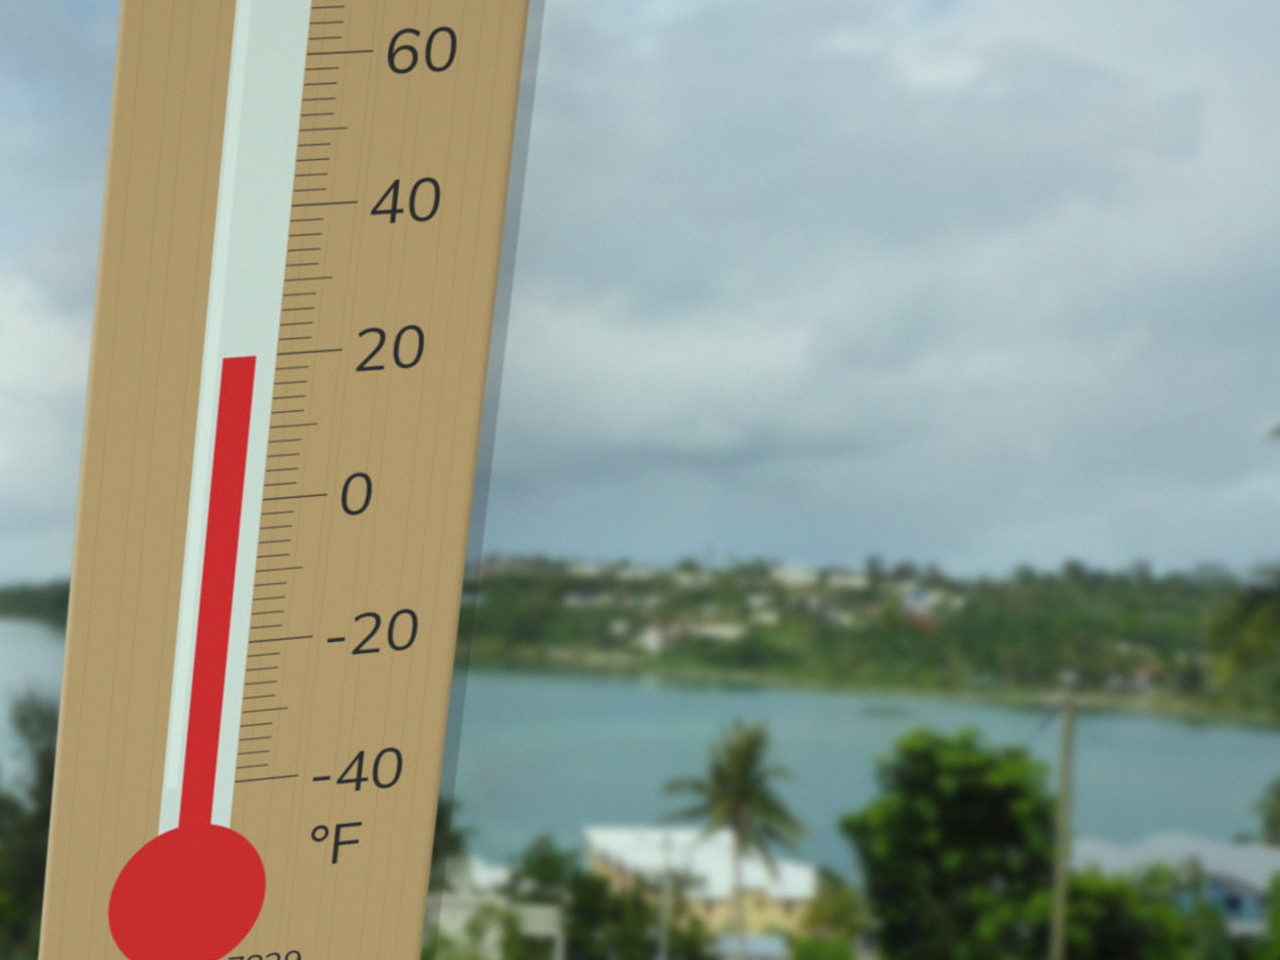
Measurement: **20** °F
